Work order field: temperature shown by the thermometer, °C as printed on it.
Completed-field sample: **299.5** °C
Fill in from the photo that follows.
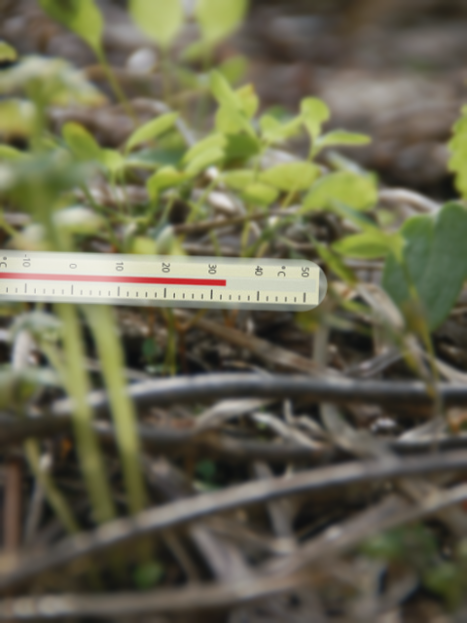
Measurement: **33** °C
